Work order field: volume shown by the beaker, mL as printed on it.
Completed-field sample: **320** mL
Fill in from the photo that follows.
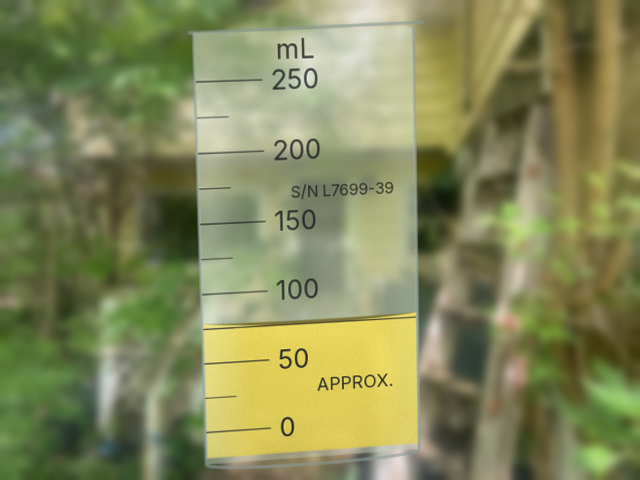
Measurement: **75** mL
